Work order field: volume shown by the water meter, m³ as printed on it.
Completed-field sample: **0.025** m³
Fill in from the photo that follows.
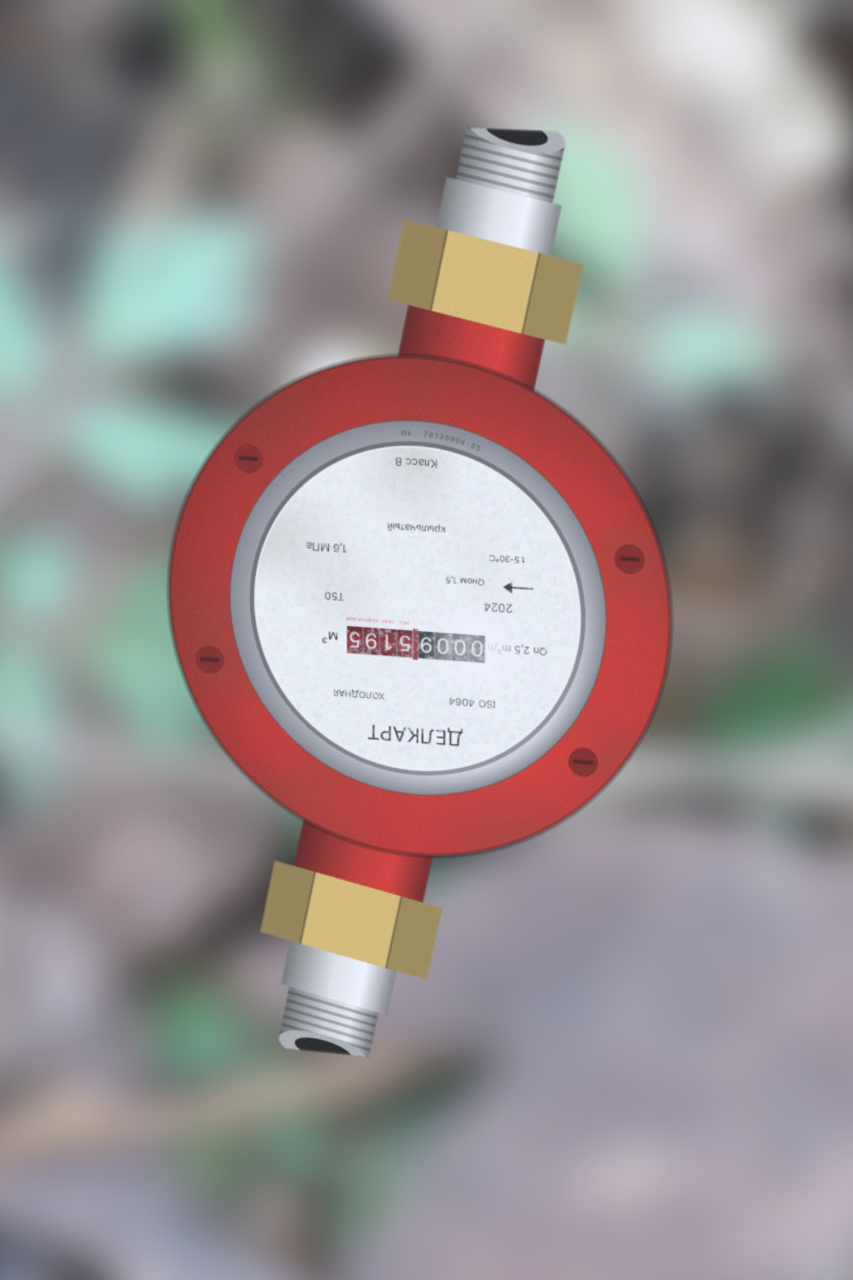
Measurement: **9.5195** m³
